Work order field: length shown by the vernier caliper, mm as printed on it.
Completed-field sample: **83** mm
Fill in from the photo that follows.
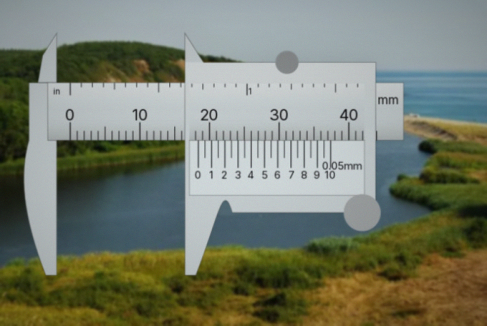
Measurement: **18.4** mm
